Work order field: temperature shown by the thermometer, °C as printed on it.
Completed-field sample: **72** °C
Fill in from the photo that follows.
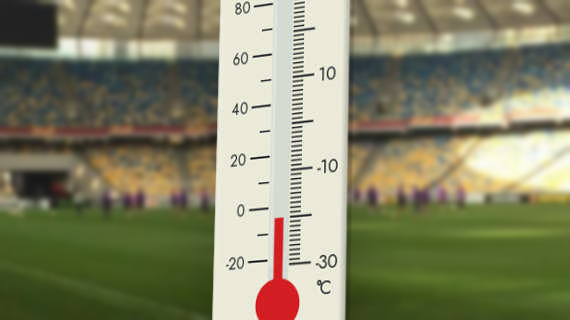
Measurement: **-20** °C
